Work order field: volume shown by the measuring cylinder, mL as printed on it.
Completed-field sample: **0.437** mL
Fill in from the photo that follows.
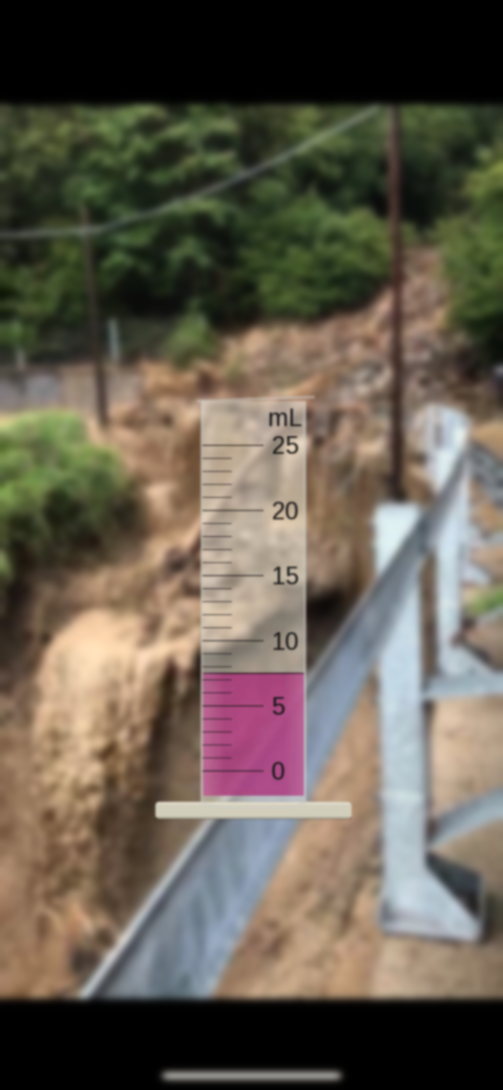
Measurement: **7.5** mL
